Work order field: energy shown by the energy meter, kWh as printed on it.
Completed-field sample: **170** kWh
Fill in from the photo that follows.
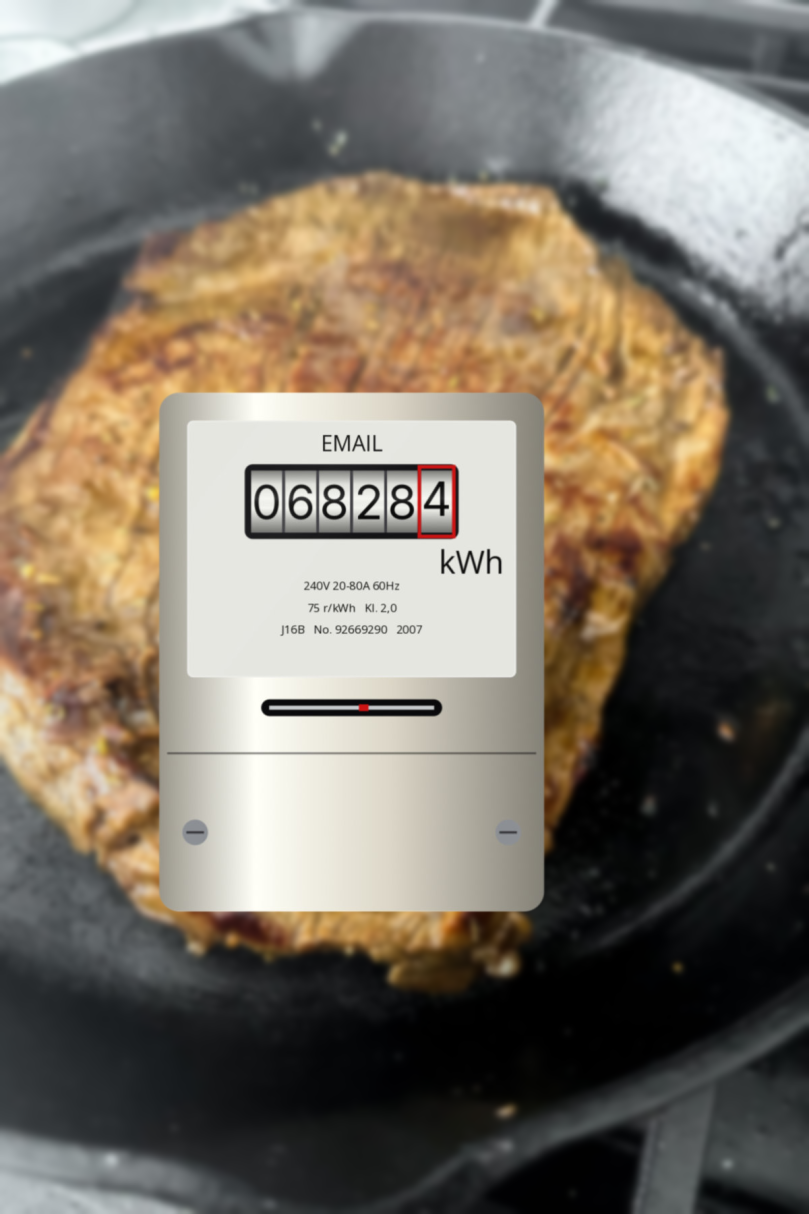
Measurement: **6828.4** kWh
